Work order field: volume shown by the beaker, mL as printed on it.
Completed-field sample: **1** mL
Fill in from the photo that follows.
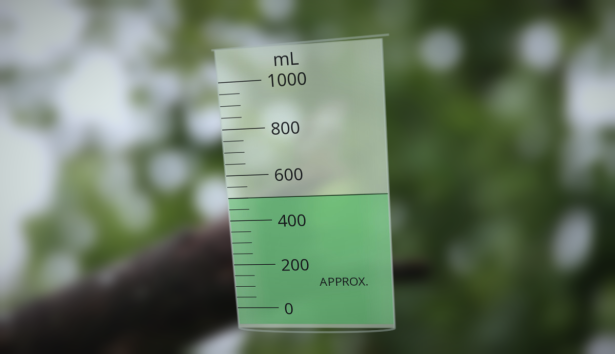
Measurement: **500** mL
